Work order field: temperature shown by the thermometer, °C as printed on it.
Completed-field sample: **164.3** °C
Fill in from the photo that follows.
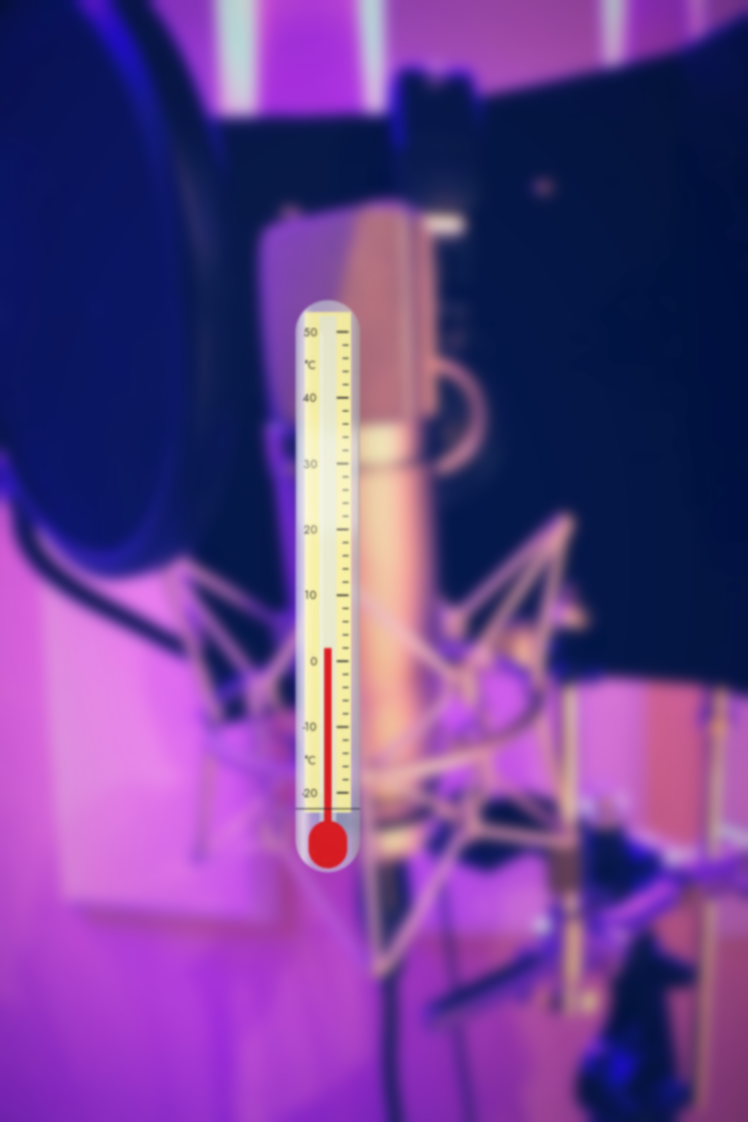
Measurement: **2** °C
